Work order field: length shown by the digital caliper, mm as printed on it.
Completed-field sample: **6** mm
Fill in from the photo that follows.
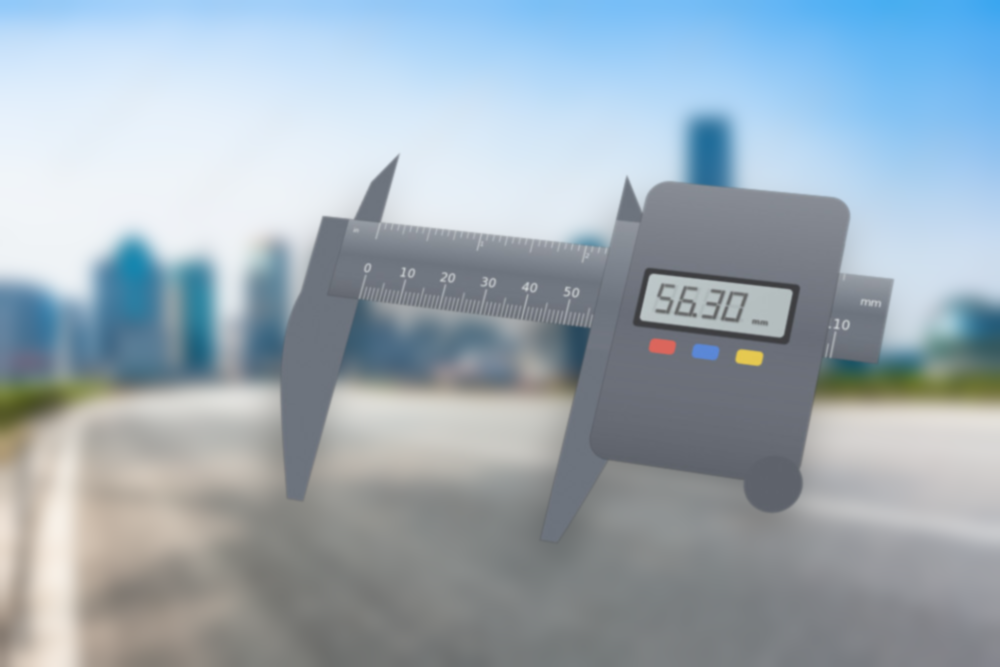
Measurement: **56.30** mm
